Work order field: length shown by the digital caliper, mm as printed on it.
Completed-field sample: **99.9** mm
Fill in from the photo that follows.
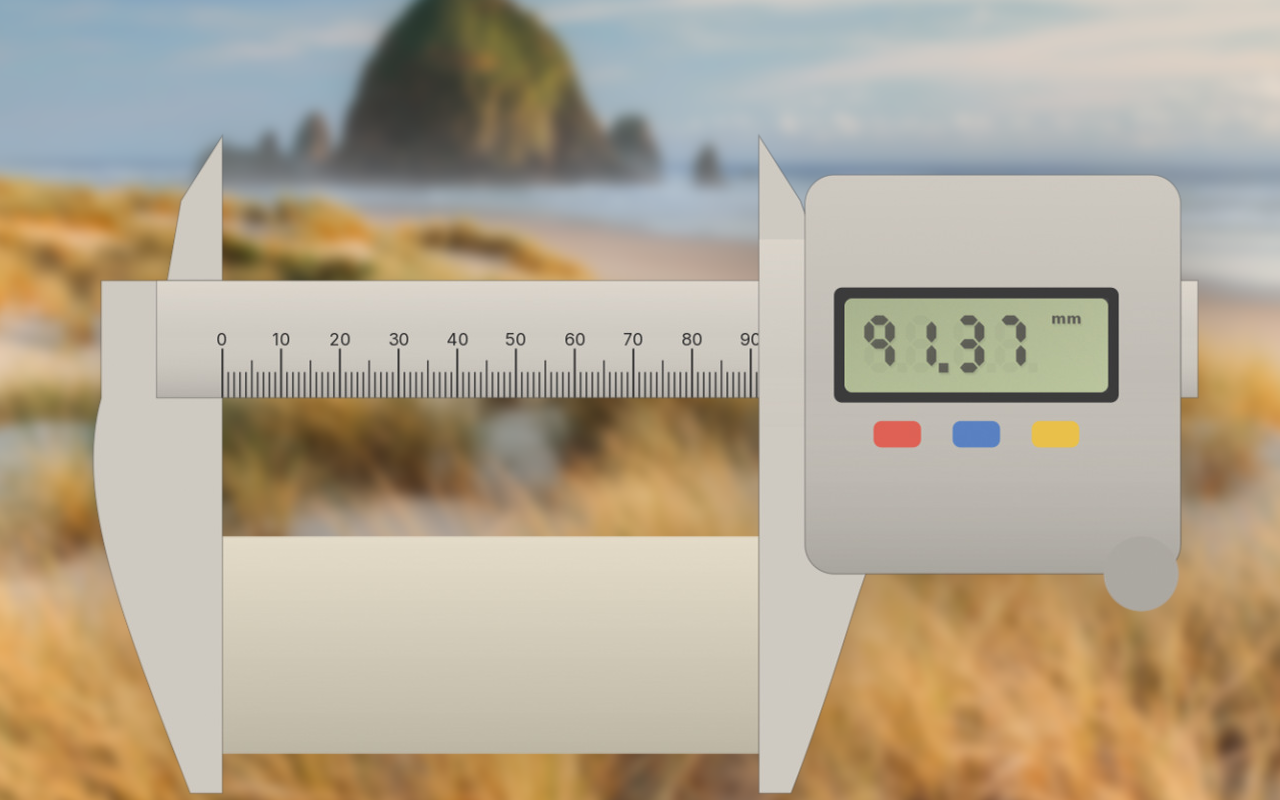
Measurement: **91.37** mm
